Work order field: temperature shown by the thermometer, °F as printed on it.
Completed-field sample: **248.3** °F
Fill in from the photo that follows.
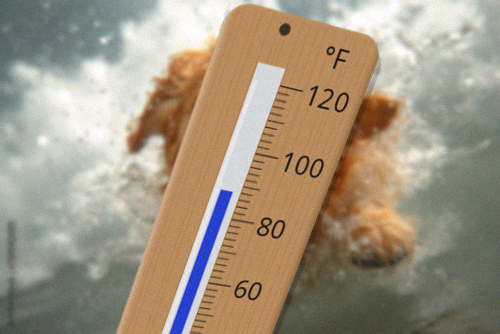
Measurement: **88** °F
